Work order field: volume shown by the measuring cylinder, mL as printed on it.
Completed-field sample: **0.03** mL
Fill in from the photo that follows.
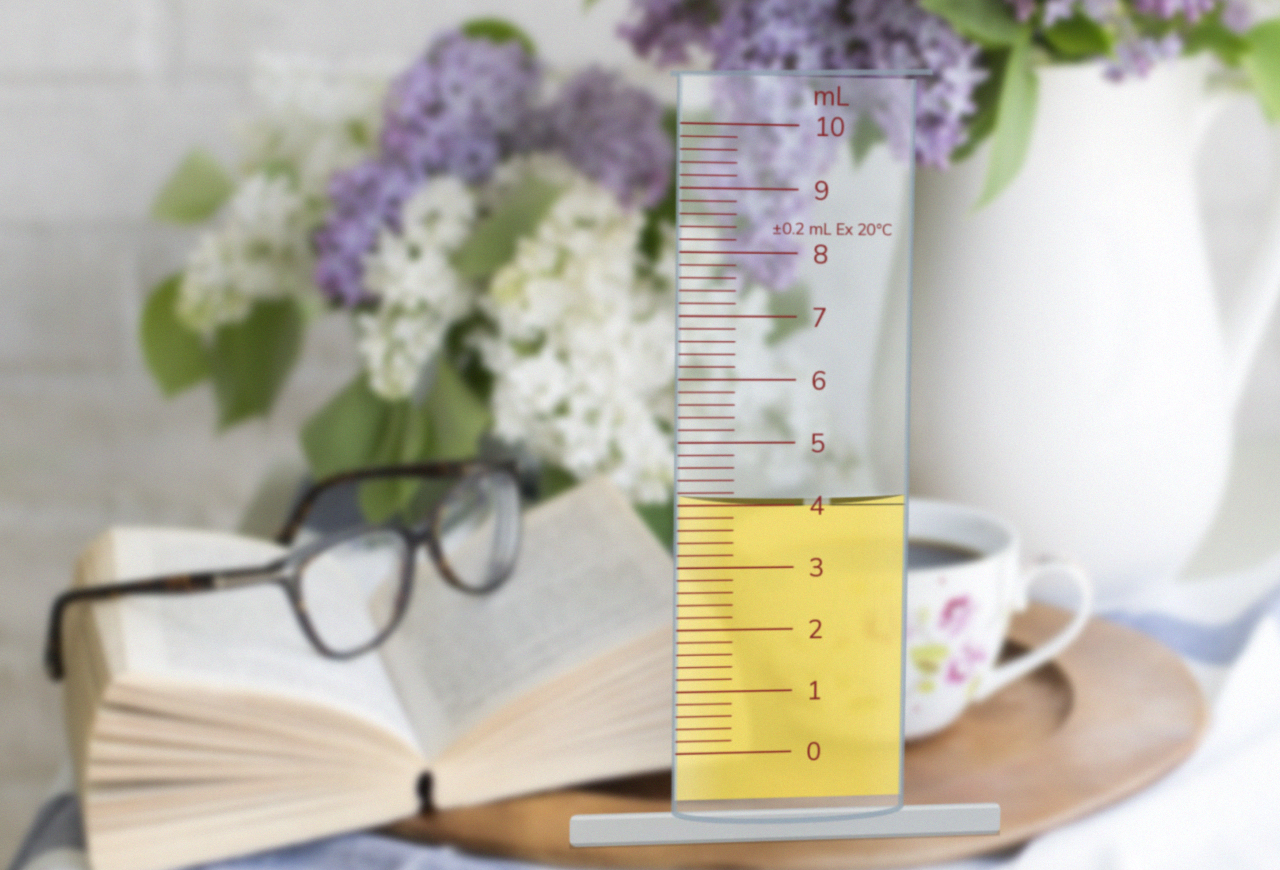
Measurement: **4** mL
